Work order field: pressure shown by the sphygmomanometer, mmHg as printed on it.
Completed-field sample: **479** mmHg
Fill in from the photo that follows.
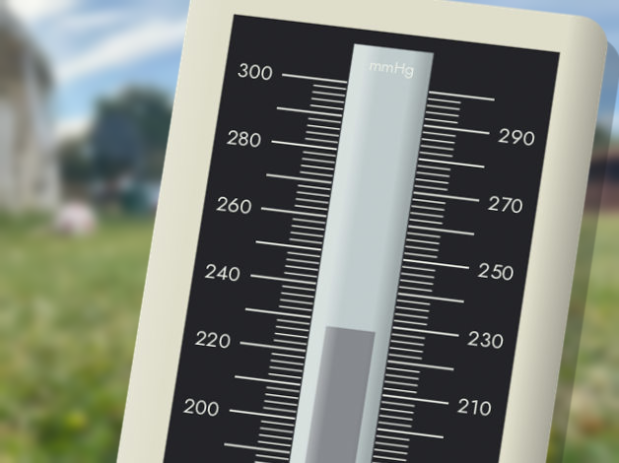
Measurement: **228** mmHg
